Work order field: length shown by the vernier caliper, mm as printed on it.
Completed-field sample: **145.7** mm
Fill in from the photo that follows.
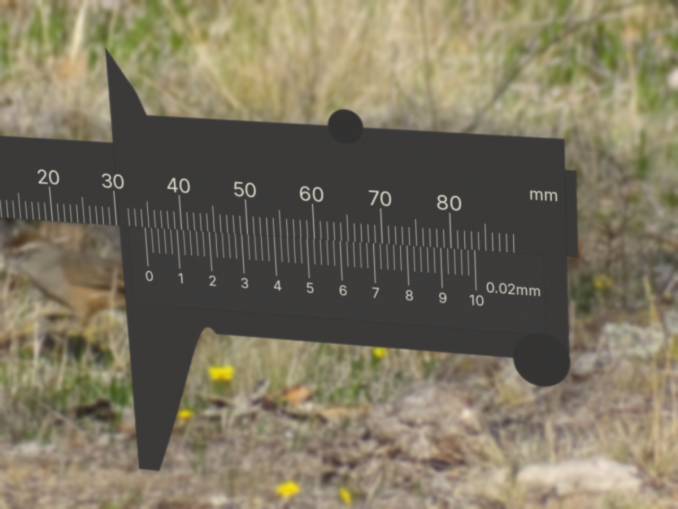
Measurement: **34.4** mm
